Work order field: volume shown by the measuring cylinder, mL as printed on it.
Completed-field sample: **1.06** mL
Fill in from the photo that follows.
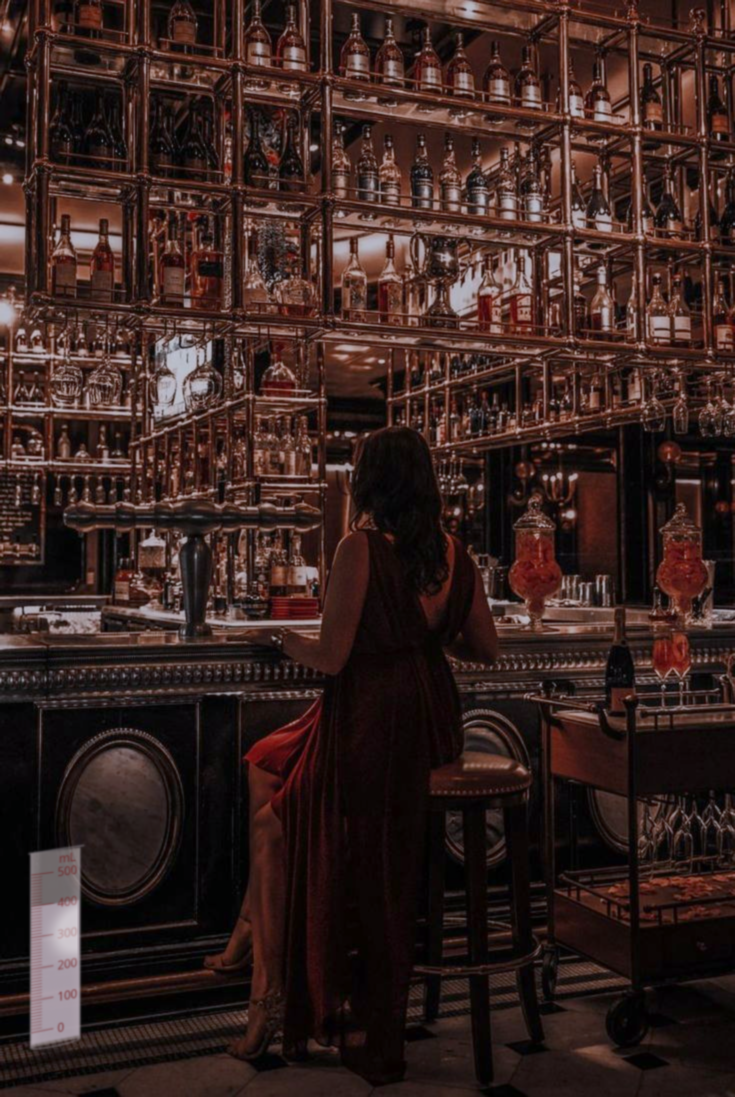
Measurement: **400** mL
